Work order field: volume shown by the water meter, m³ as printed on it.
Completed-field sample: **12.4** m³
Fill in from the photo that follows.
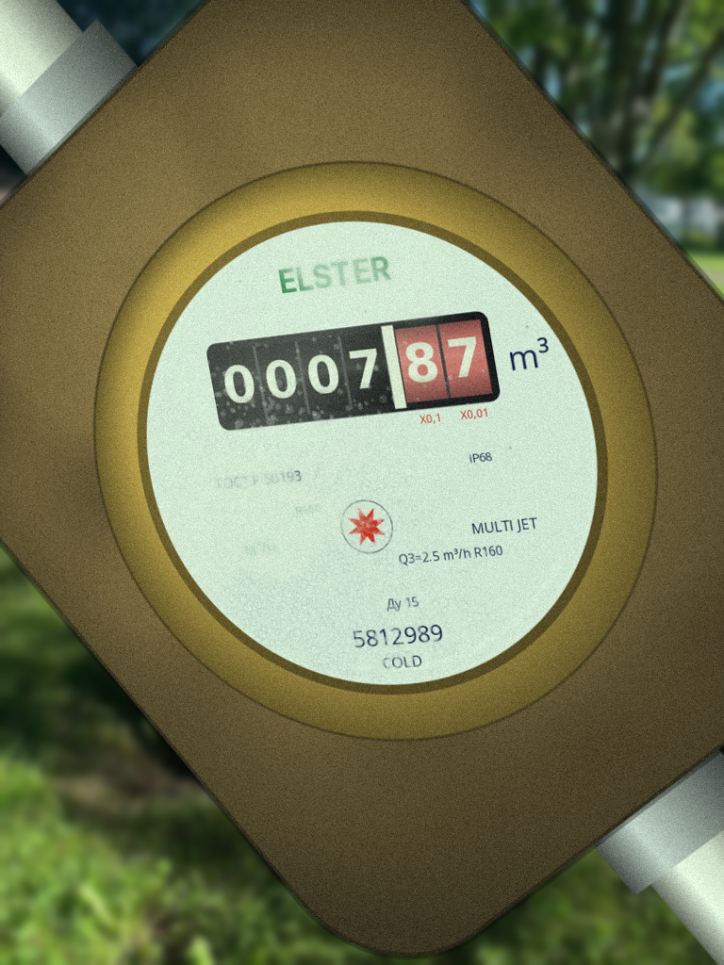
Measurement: **7.87** m³
